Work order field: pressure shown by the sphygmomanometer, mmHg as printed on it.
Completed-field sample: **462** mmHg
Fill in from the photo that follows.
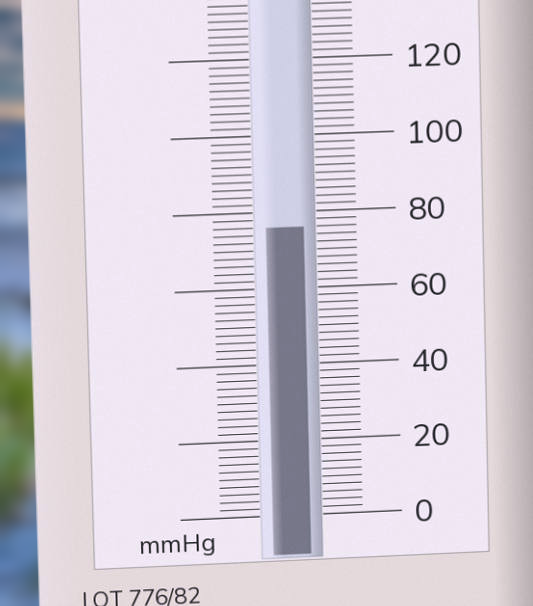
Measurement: **76** mmHg
